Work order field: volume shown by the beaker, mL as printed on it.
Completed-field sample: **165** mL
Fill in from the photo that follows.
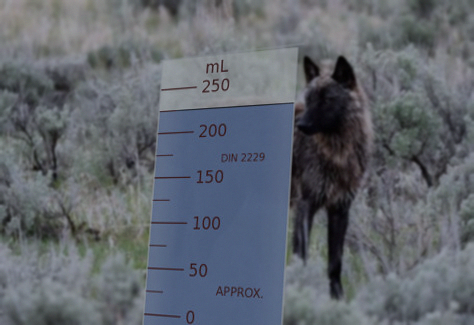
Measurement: **225** mL
